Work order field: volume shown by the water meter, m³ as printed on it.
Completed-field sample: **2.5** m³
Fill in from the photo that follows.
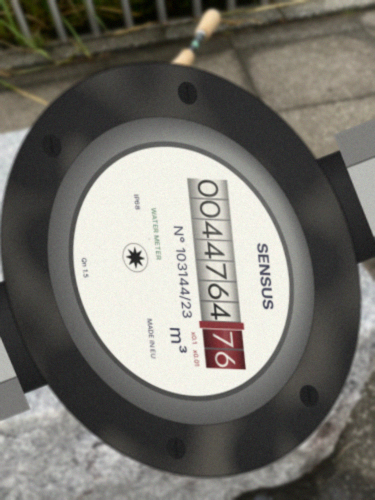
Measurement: **44764.76** m³
